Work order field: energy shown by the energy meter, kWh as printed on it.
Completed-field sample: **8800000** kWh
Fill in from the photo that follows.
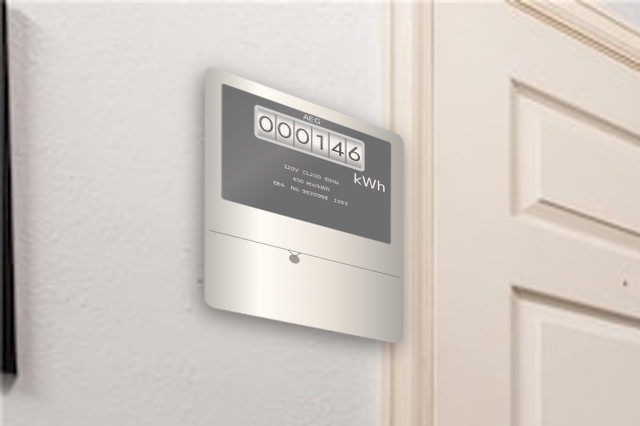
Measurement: **146** kWh
